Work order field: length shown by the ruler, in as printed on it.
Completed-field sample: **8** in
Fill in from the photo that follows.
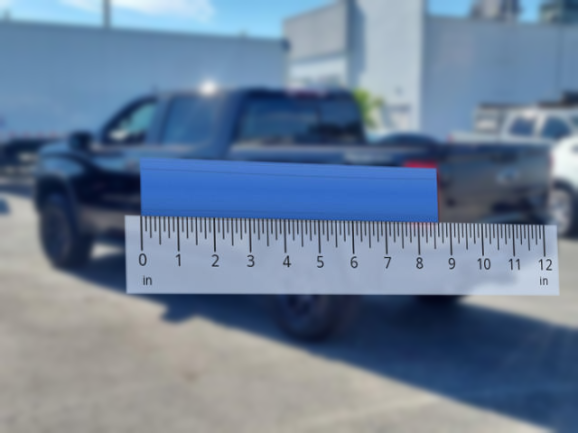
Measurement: **8.625** in
